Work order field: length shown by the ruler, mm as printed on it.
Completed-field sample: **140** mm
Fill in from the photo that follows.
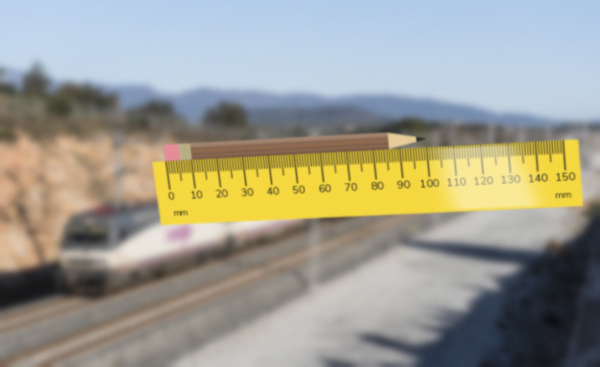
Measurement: **100** mm
